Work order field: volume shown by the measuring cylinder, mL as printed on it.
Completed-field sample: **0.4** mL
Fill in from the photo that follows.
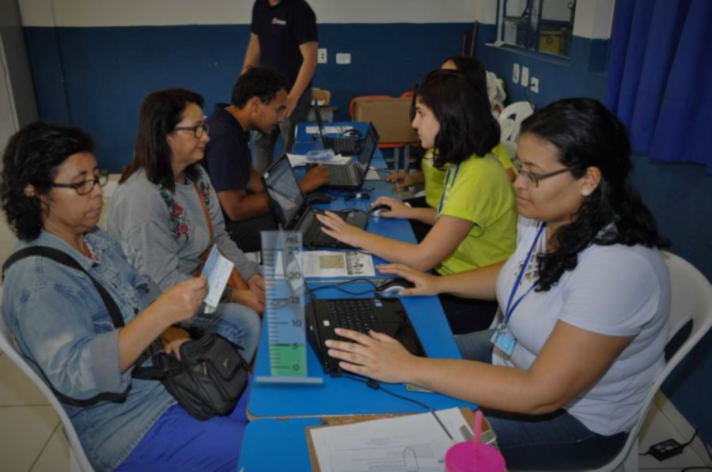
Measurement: **5** mL
